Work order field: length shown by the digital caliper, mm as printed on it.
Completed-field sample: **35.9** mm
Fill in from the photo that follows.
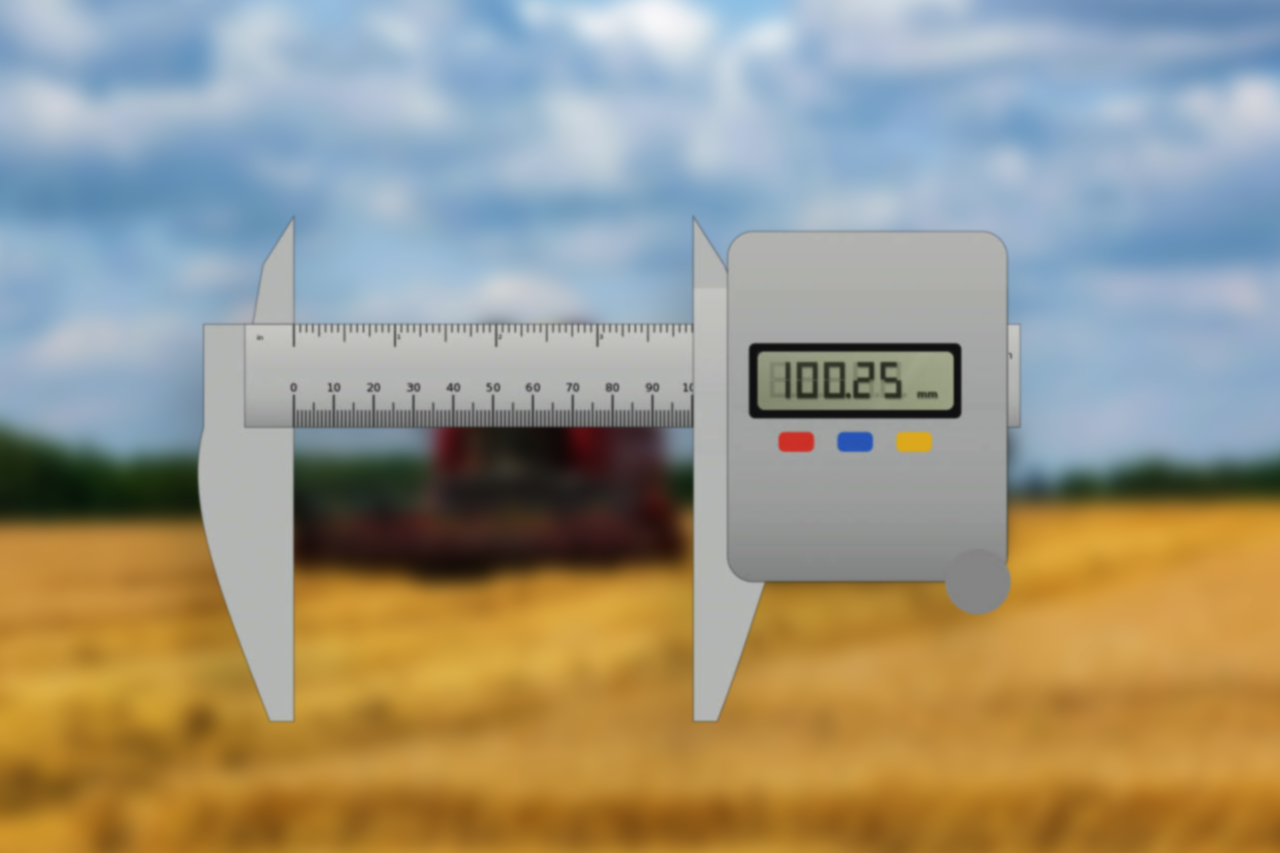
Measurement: **100.25** mm
